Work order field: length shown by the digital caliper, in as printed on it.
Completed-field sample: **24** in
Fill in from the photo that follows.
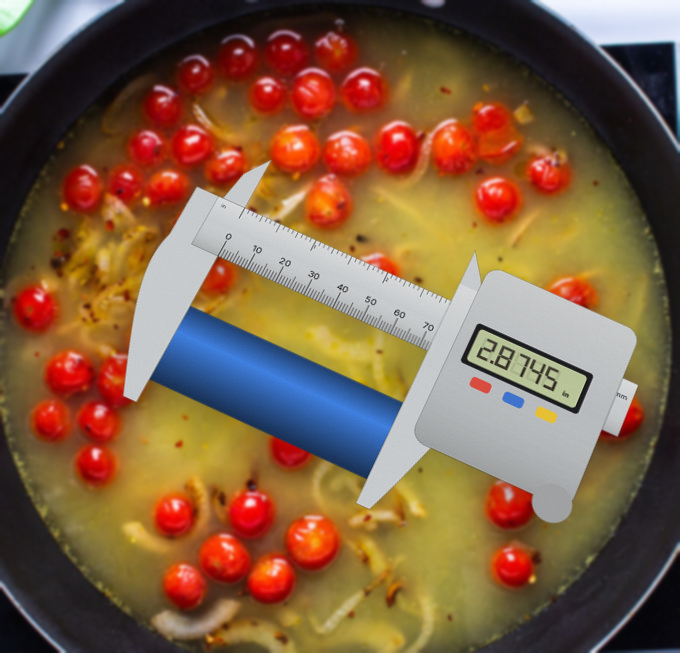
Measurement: **2.8745** in
